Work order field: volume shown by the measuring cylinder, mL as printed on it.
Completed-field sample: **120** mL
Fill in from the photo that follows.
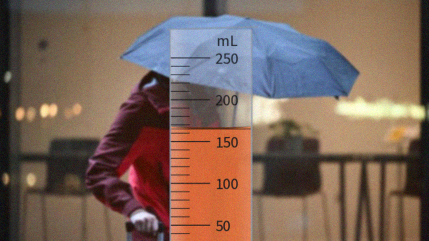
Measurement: **165** mL
